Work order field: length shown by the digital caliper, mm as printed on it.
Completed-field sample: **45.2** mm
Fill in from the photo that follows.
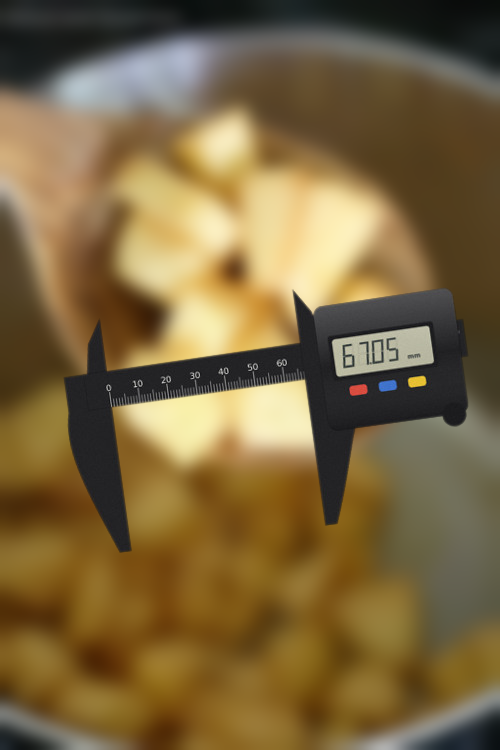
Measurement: **67.05** mm
